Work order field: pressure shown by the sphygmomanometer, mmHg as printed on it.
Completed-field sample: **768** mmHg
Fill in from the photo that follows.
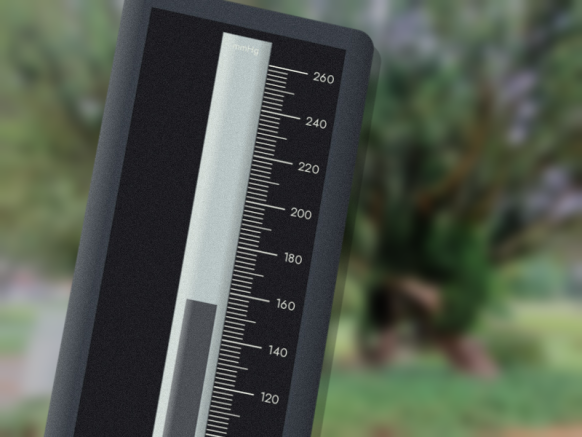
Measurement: **154** mmHg
